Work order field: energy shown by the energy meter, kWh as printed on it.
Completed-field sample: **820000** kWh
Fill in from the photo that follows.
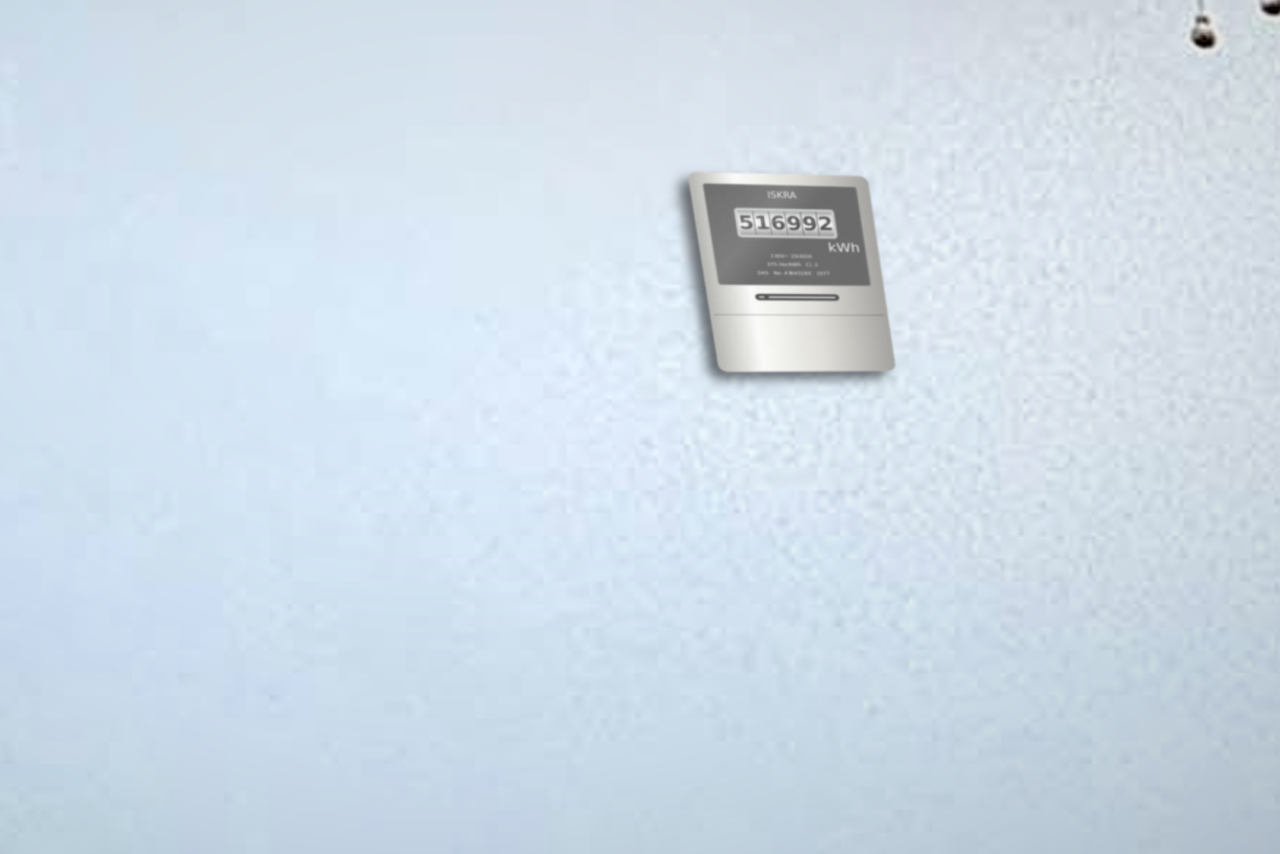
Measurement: **516992** kWh
